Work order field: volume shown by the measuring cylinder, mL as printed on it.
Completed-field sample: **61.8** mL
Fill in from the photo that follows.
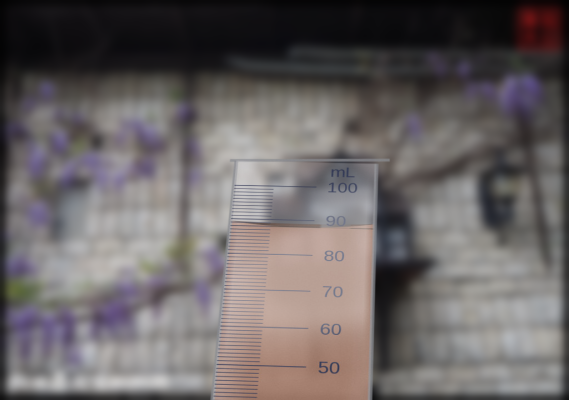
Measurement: **88** mL
